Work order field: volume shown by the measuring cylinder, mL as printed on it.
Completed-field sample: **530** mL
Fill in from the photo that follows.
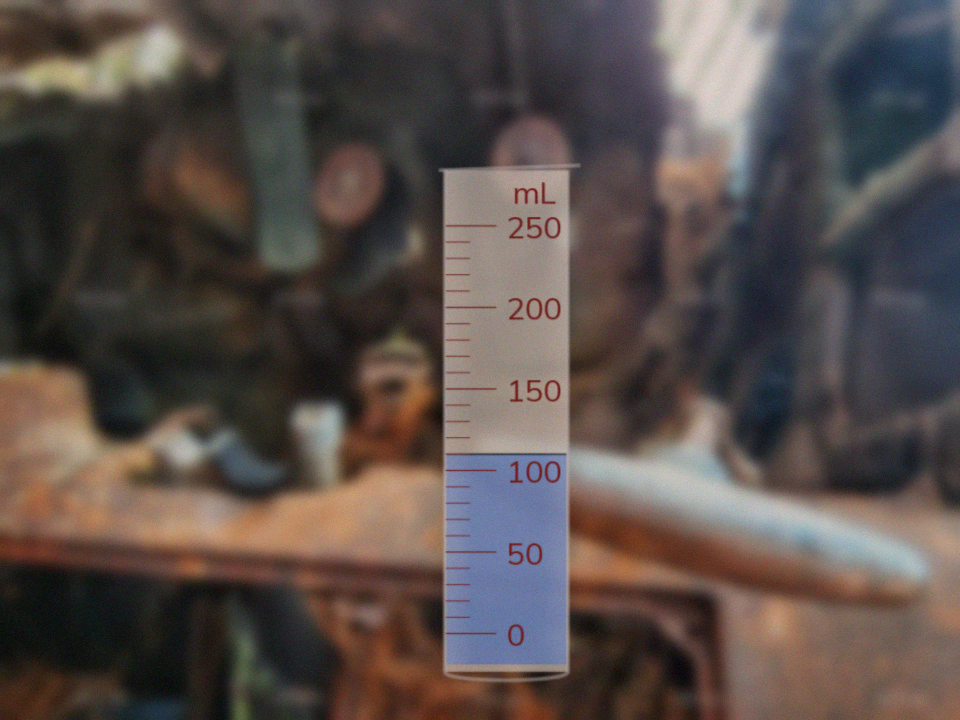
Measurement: **110** mL
